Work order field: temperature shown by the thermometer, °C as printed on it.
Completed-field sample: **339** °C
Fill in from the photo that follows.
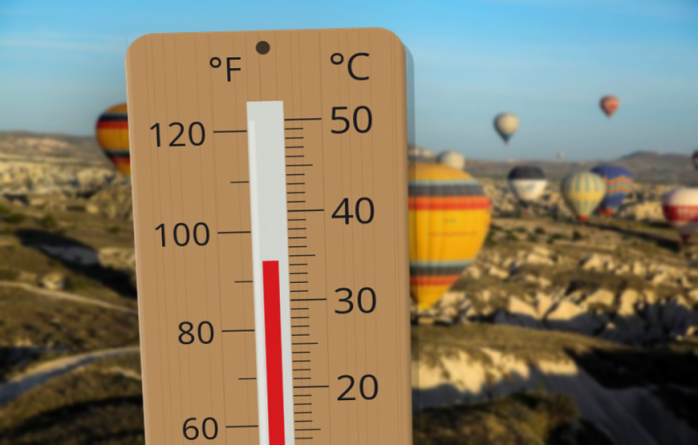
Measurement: **34.5** °C
